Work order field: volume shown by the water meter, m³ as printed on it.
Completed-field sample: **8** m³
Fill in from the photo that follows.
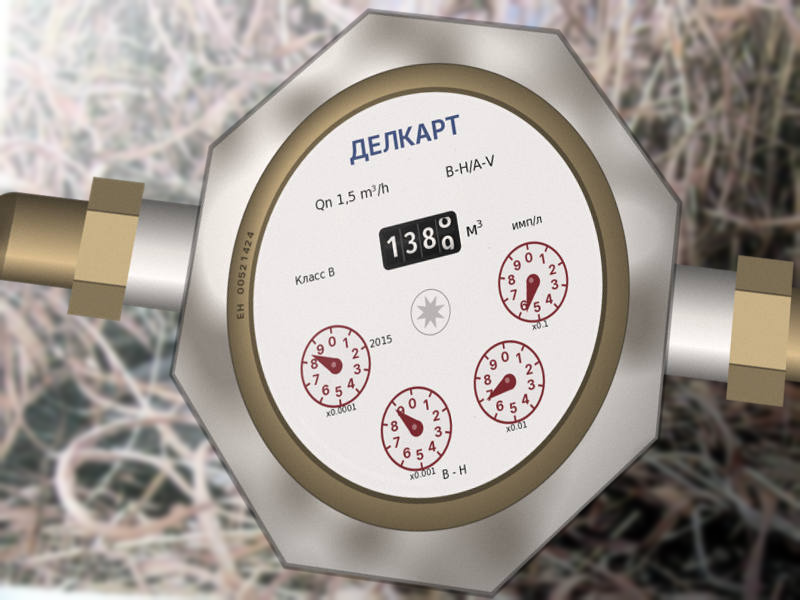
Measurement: **1388.5688** m³
